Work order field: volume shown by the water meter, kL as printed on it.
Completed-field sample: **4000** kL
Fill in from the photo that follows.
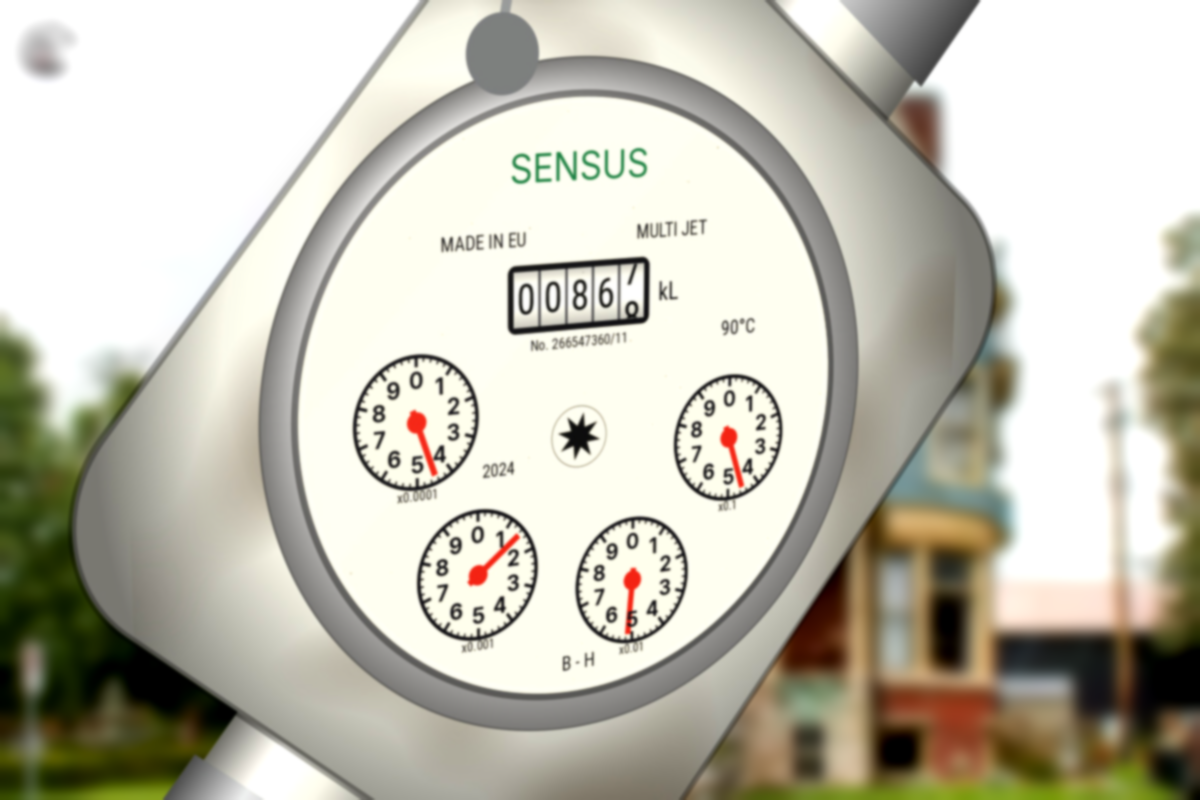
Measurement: **867.4514** kL
